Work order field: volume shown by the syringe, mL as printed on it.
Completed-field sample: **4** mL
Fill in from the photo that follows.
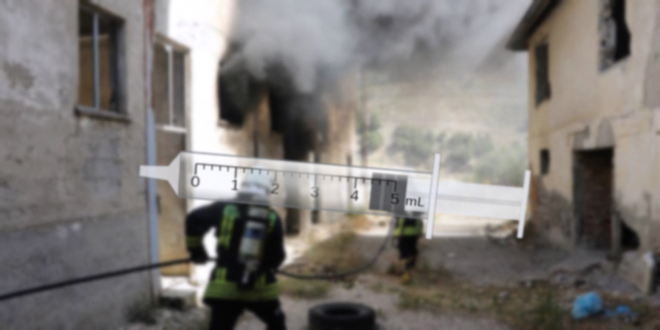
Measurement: **4.4** mL
